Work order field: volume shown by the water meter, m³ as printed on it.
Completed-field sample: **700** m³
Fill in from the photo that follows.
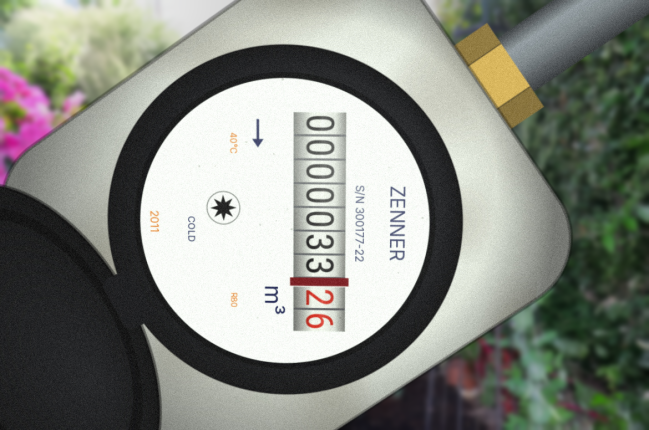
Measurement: **33.26** m³
